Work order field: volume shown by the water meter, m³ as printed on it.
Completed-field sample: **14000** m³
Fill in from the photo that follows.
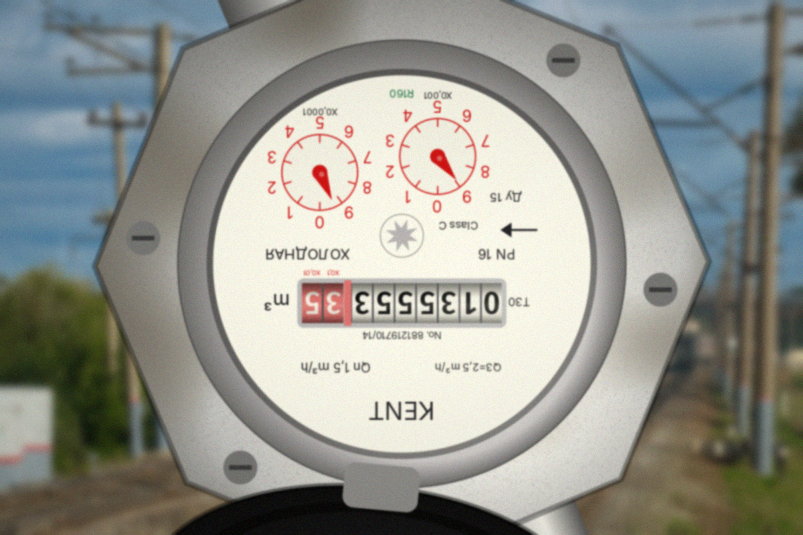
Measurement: **135553.3589** m³
